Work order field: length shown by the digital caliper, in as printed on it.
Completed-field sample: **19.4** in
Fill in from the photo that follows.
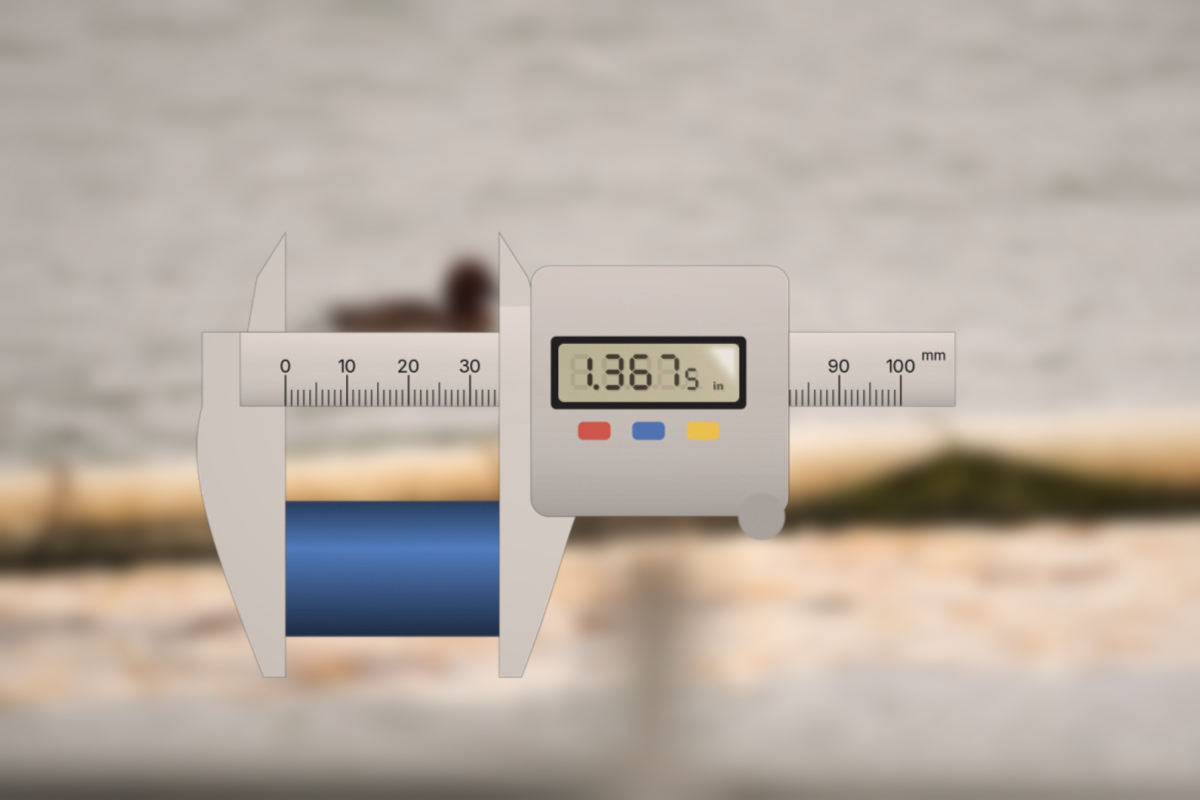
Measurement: **1.3675** in
